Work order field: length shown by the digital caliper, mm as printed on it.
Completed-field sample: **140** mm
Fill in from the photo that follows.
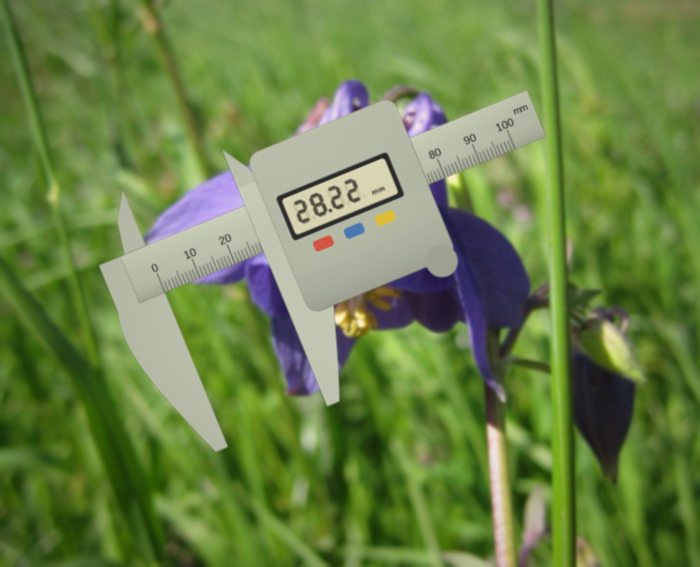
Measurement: **28.22** mm
